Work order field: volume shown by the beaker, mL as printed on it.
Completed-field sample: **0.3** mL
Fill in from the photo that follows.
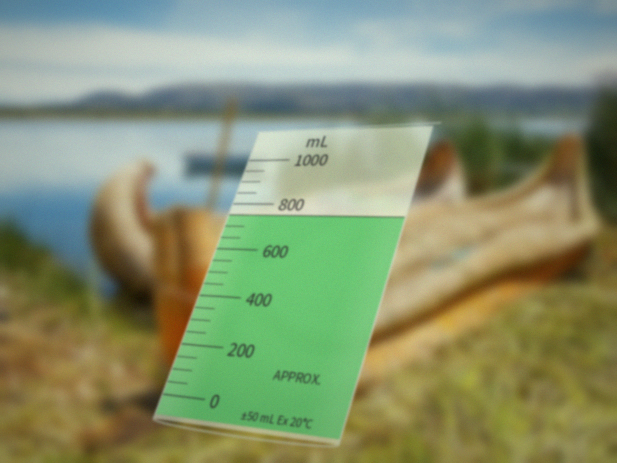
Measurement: **750** mL
